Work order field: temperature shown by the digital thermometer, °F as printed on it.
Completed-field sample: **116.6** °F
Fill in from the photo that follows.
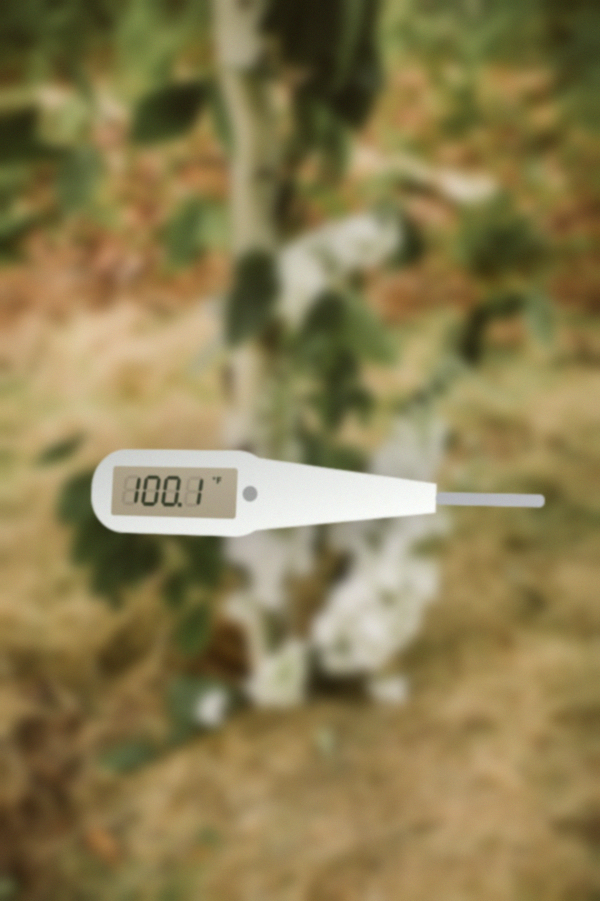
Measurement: **100.1** °F
